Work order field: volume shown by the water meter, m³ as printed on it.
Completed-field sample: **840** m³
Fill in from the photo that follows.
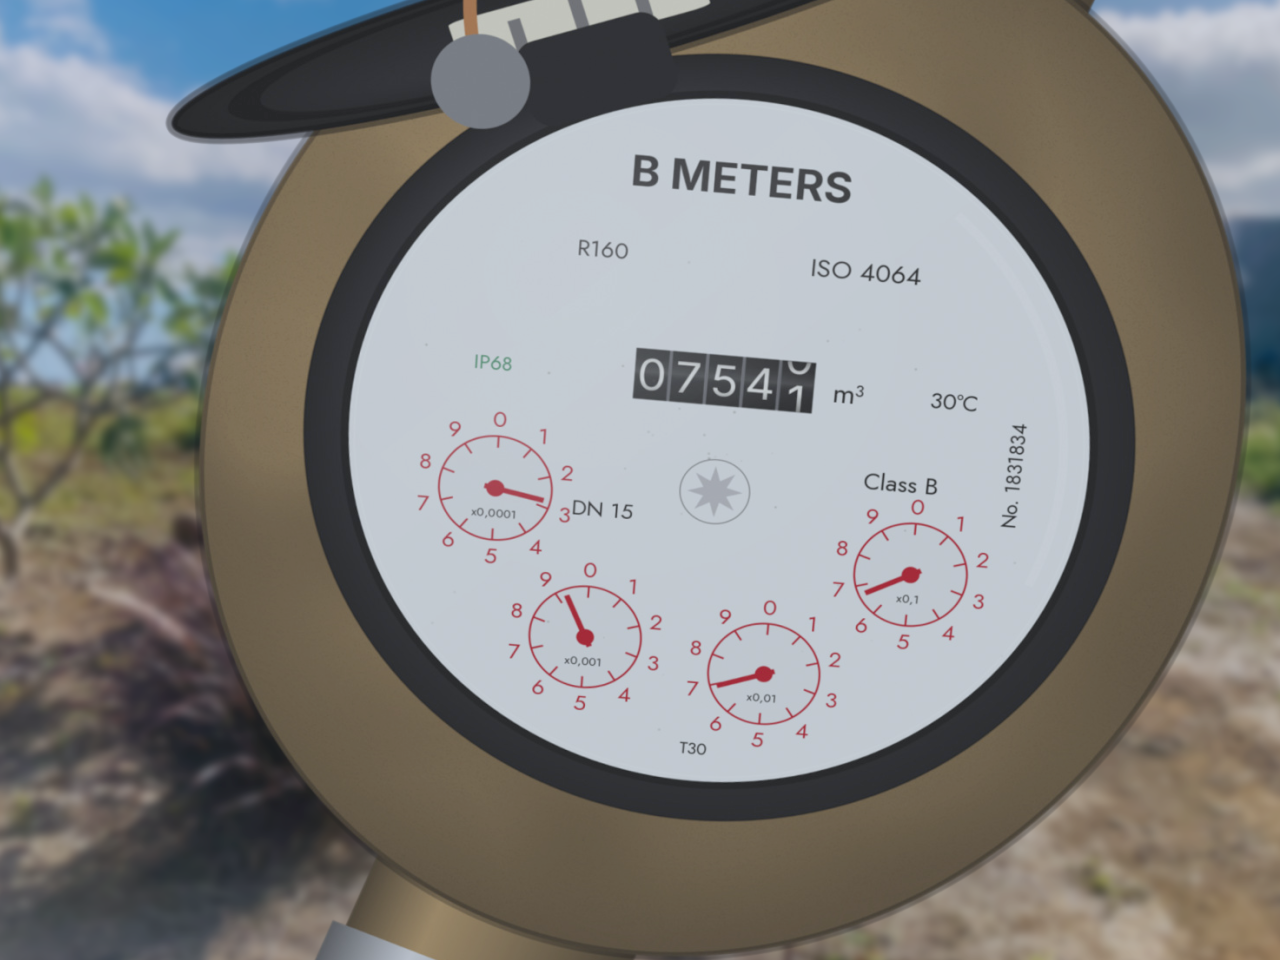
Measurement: **7540.6692** m³
